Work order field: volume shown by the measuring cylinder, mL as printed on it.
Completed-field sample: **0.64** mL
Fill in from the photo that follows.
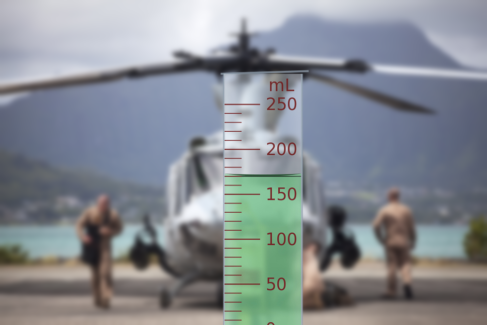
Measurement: **170** mL
